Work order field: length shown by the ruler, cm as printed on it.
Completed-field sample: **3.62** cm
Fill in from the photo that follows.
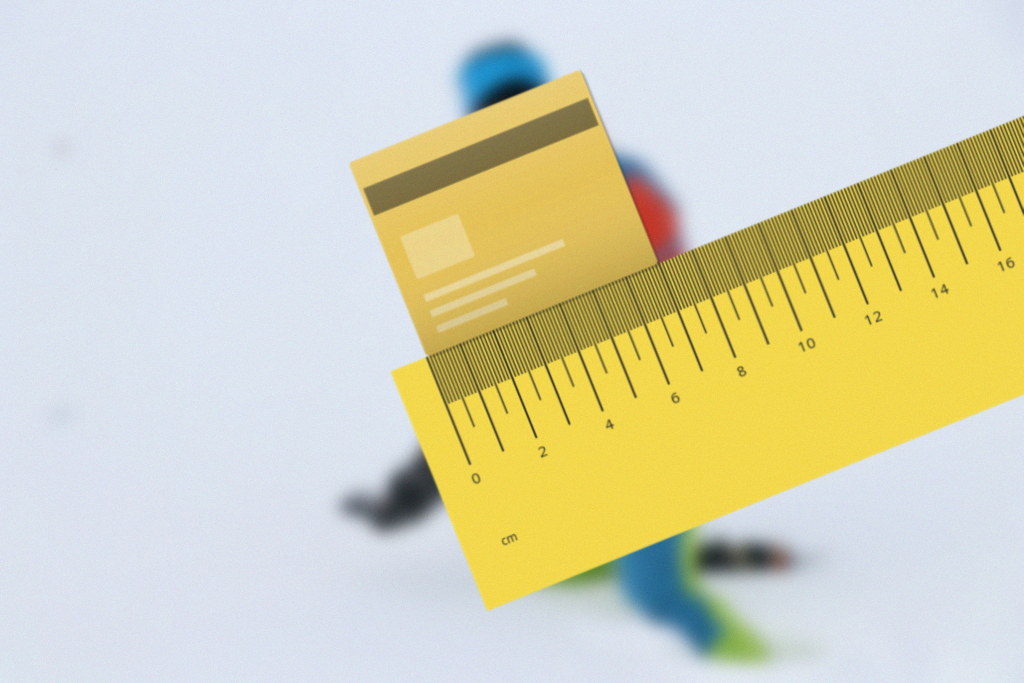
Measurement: **7** cm
